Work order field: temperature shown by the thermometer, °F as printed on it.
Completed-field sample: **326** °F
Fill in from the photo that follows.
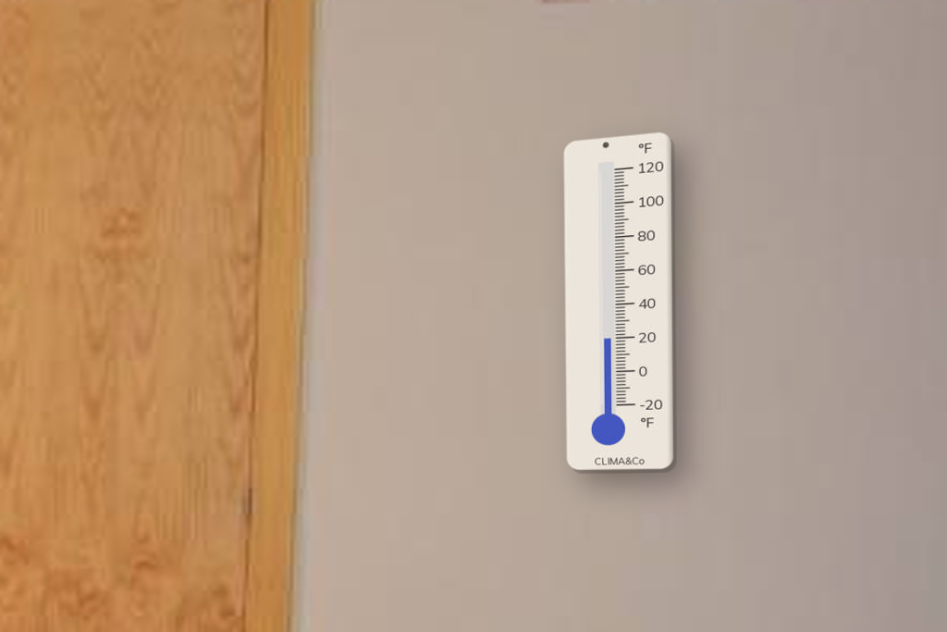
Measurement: **20** °F
